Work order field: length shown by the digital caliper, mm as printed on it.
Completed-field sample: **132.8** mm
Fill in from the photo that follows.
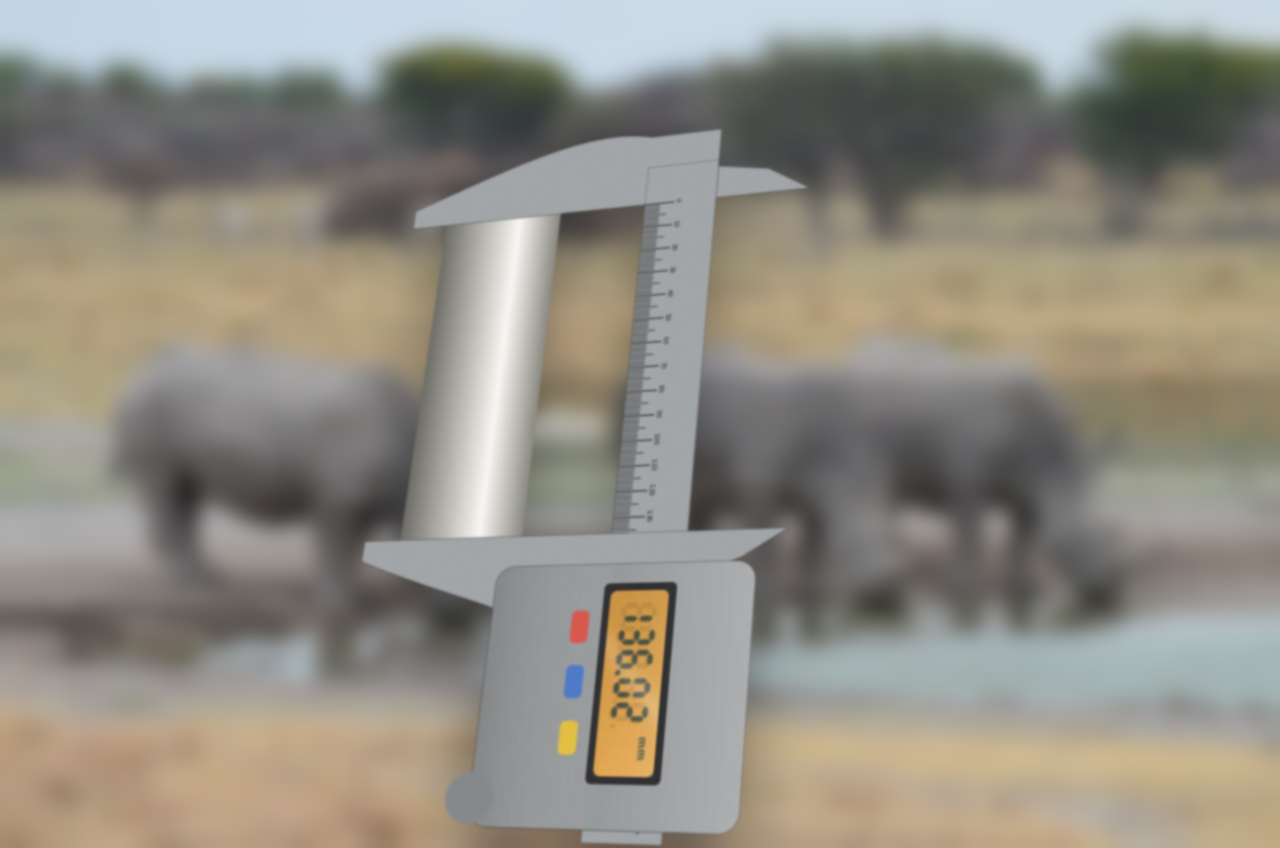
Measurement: **136.02** mm
